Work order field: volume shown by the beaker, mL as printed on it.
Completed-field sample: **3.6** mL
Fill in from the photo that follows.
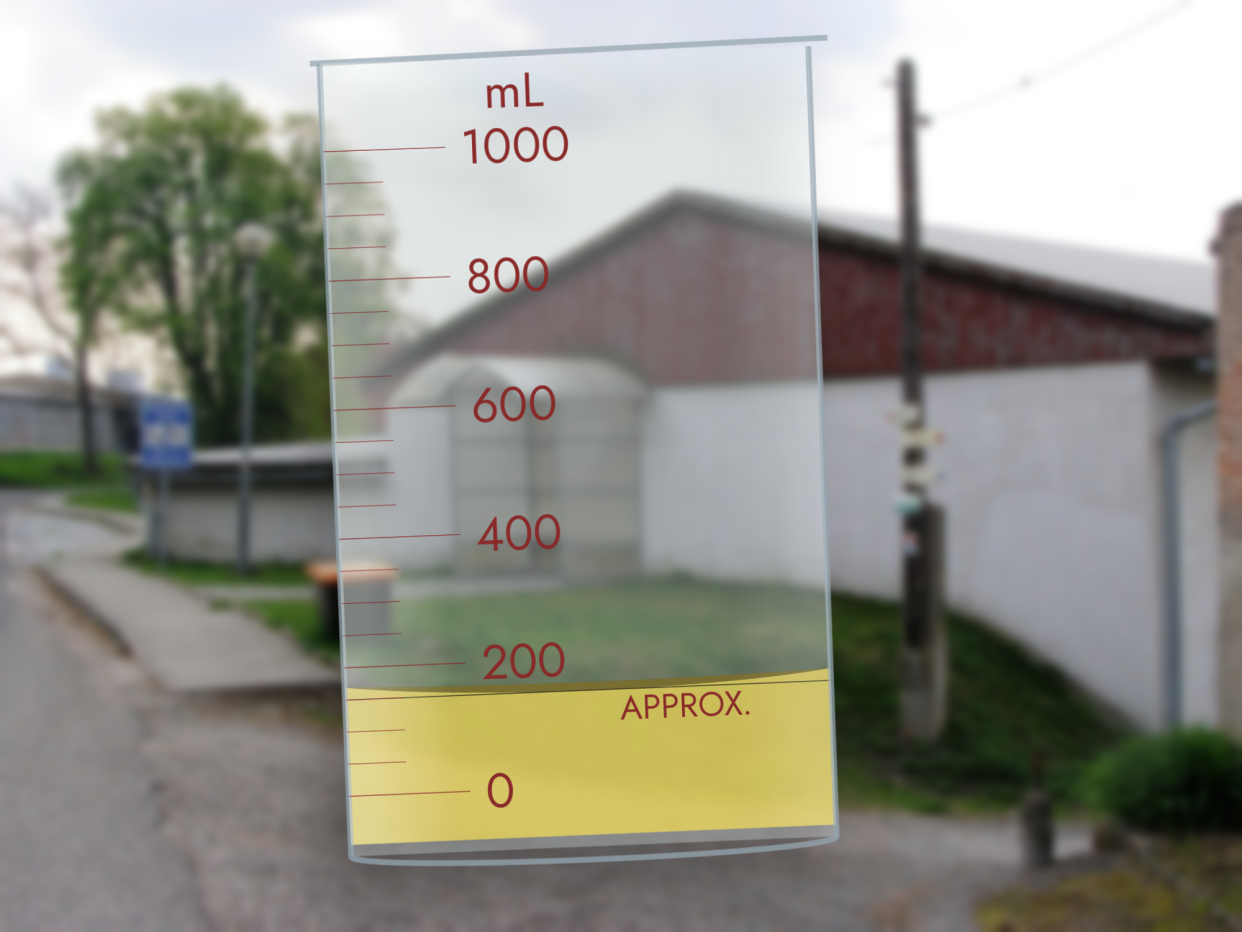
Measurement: **150** mL
